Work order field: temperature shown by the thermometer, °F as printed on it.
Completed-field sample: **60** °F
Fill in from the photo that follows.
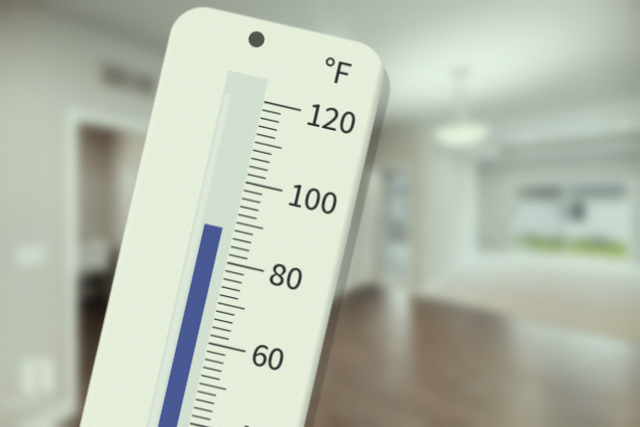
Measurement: **88** °F
